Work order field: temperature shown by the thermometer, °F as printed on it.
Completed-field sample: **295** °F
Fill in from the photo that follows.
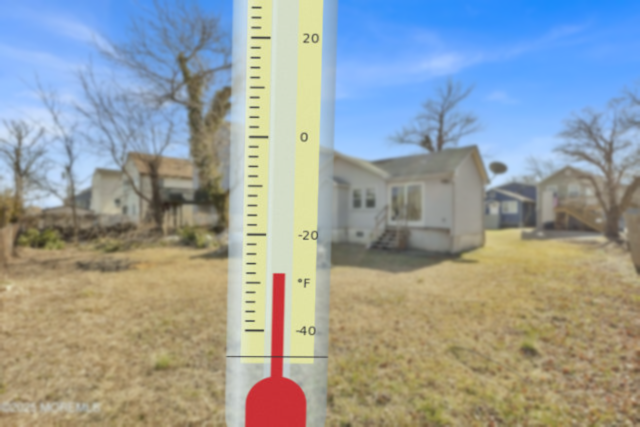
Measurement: **-28** °F
